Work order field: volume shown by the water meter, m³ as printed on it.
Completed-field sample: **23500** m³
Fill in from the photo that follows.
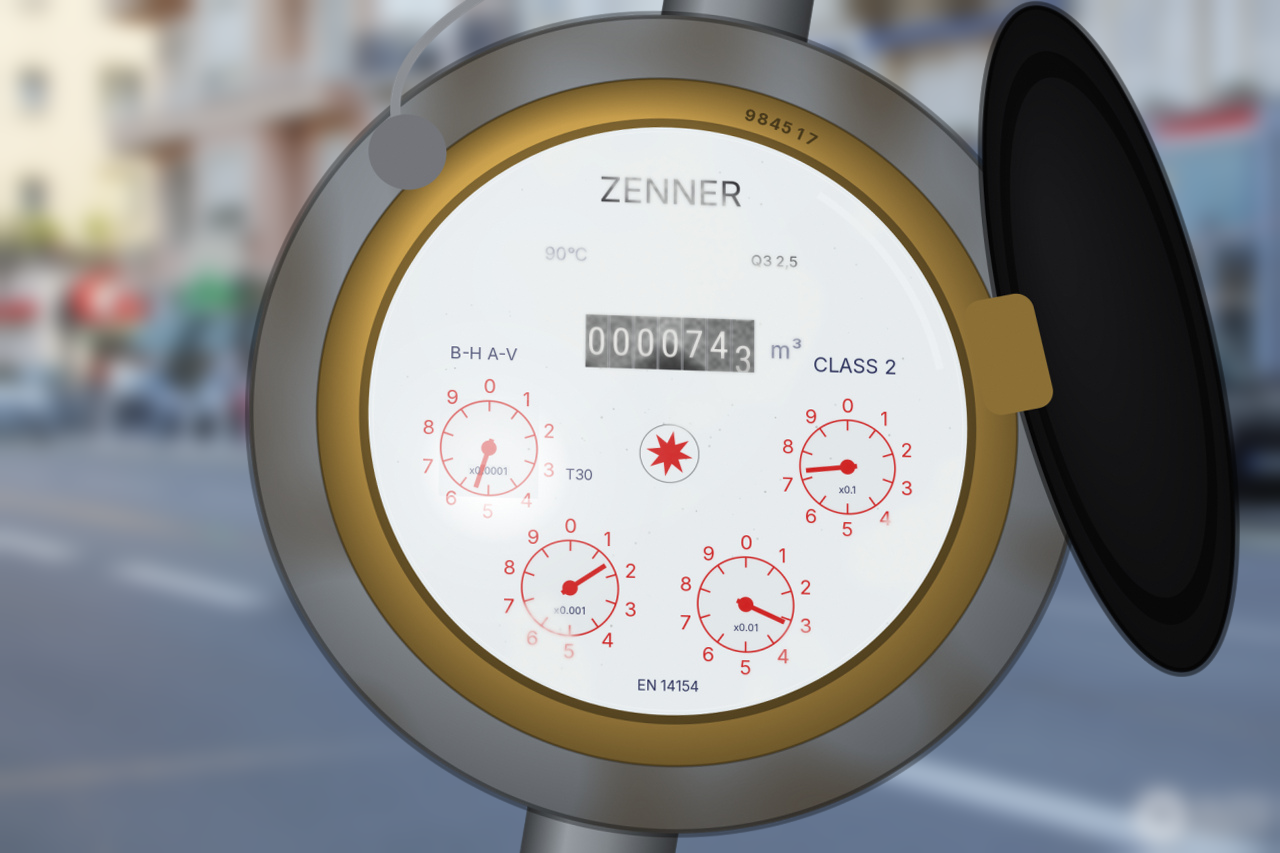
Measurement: **742.7315** m³
